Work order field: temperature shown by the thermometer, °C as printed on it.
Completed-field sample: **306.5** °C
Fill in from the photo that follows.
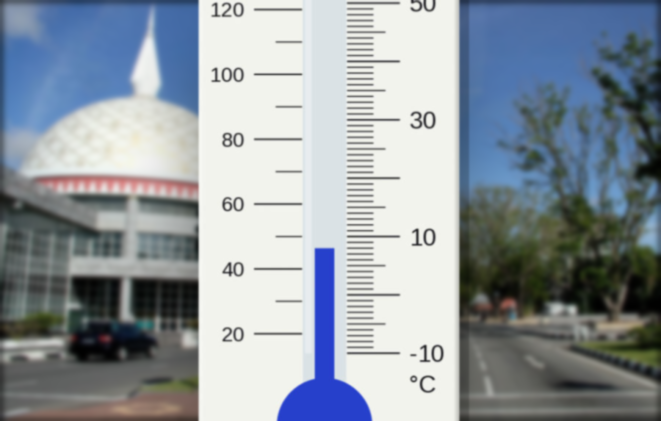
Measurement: **8** °C
